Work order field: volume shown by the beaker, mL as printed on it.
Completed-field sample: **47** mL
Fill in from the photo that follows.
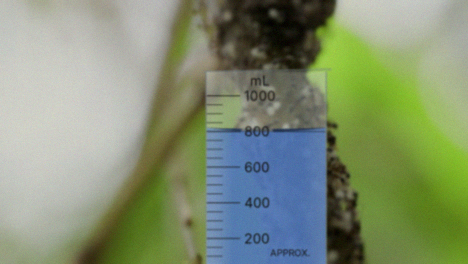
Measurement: **800** mL
